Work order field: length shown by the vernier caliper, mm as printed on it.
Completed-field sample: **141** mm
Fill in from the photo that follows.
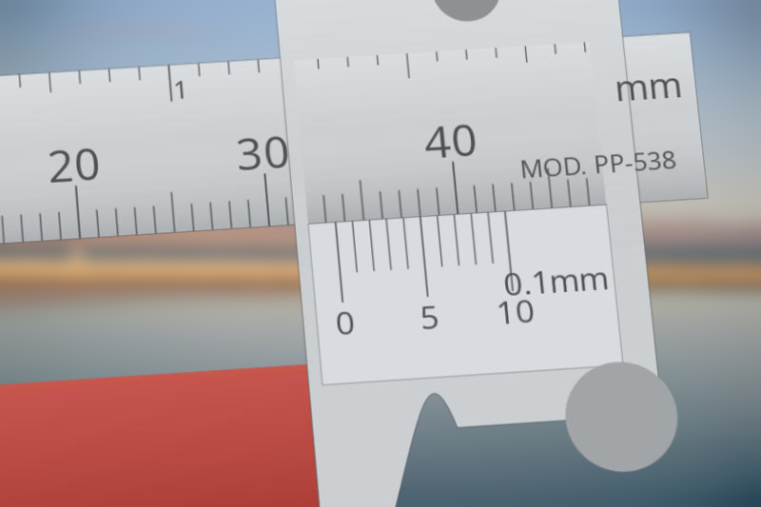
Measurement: **33.5** mm
